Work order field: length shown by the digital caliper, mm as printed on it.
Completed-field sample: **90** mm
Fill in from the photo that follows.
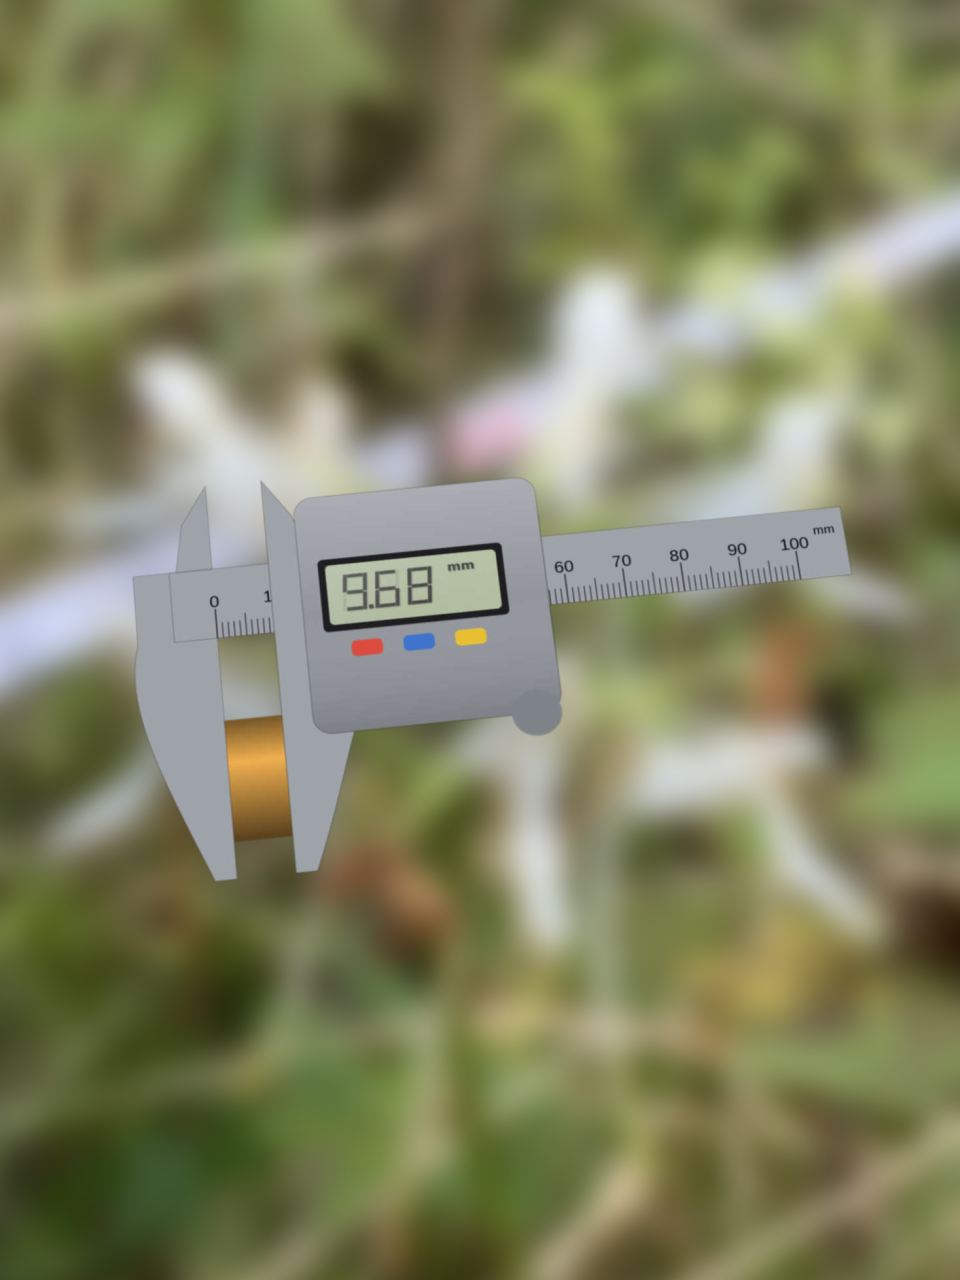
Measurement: **9.68** mm
